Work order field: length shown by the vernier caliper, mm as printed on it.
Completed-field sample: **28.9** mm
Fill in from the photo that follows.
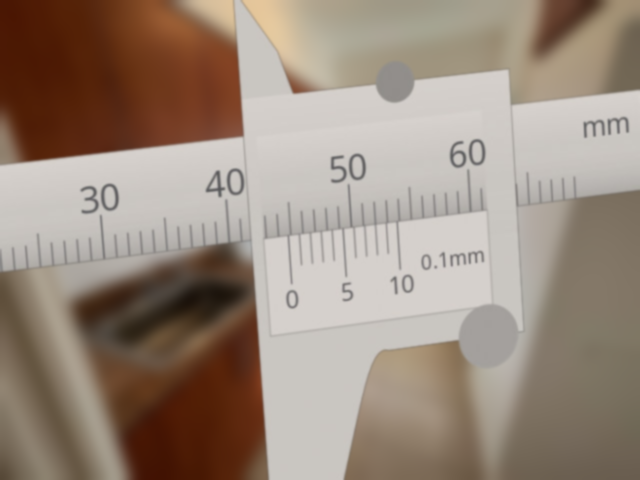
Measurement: **44.8** mm
